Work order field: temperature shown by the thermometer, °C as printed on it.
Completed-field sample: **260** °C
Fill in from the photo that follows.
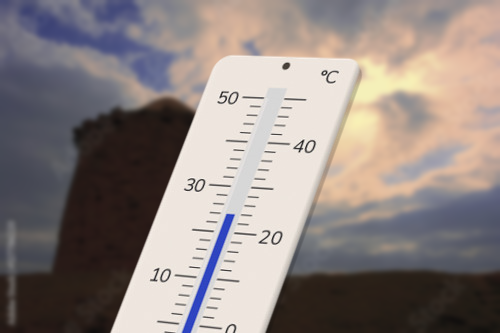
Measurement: **24** °C
